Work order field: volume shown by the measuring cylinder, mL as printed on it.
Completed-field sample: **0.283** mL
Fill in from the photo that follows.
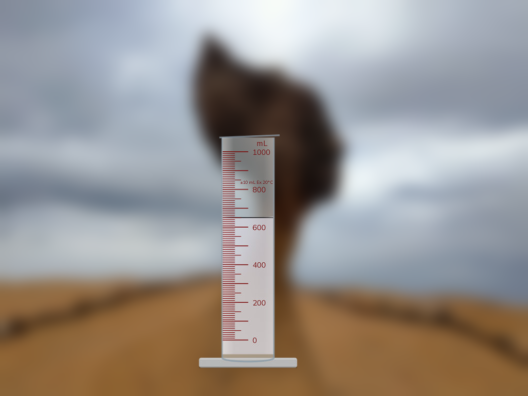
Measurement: **650** mL
